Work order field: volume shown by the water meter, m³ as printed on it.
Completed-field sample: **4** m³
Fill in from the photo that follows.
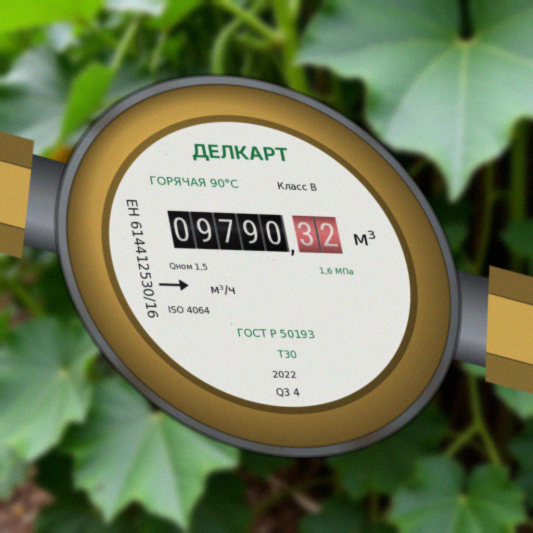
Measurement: **9790.32** m³
